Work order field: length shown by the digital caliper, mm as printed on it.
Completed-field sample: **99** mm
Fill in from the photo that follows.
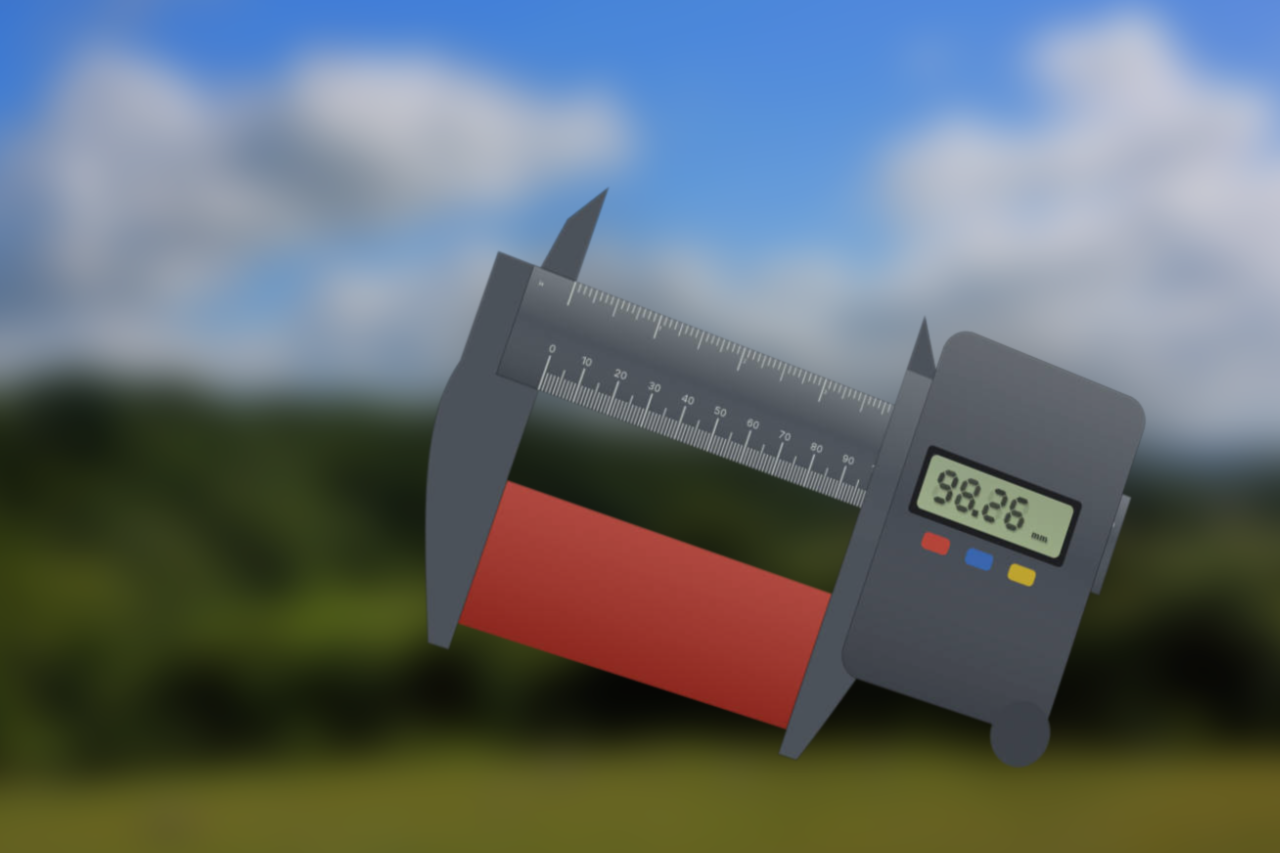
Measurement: **98.26** mm
